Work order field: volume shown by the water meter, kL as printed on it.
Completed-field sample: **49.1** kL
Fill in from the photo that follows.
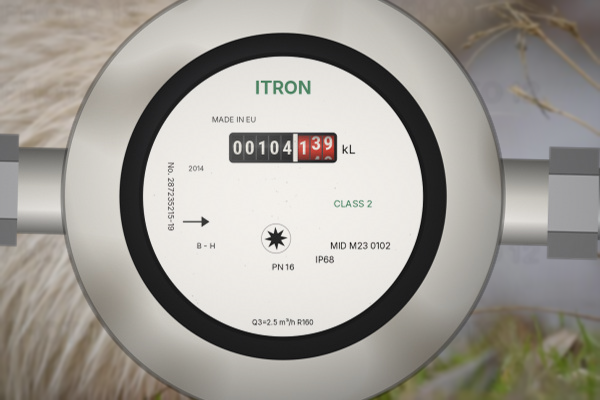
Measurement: **104.139** kL
